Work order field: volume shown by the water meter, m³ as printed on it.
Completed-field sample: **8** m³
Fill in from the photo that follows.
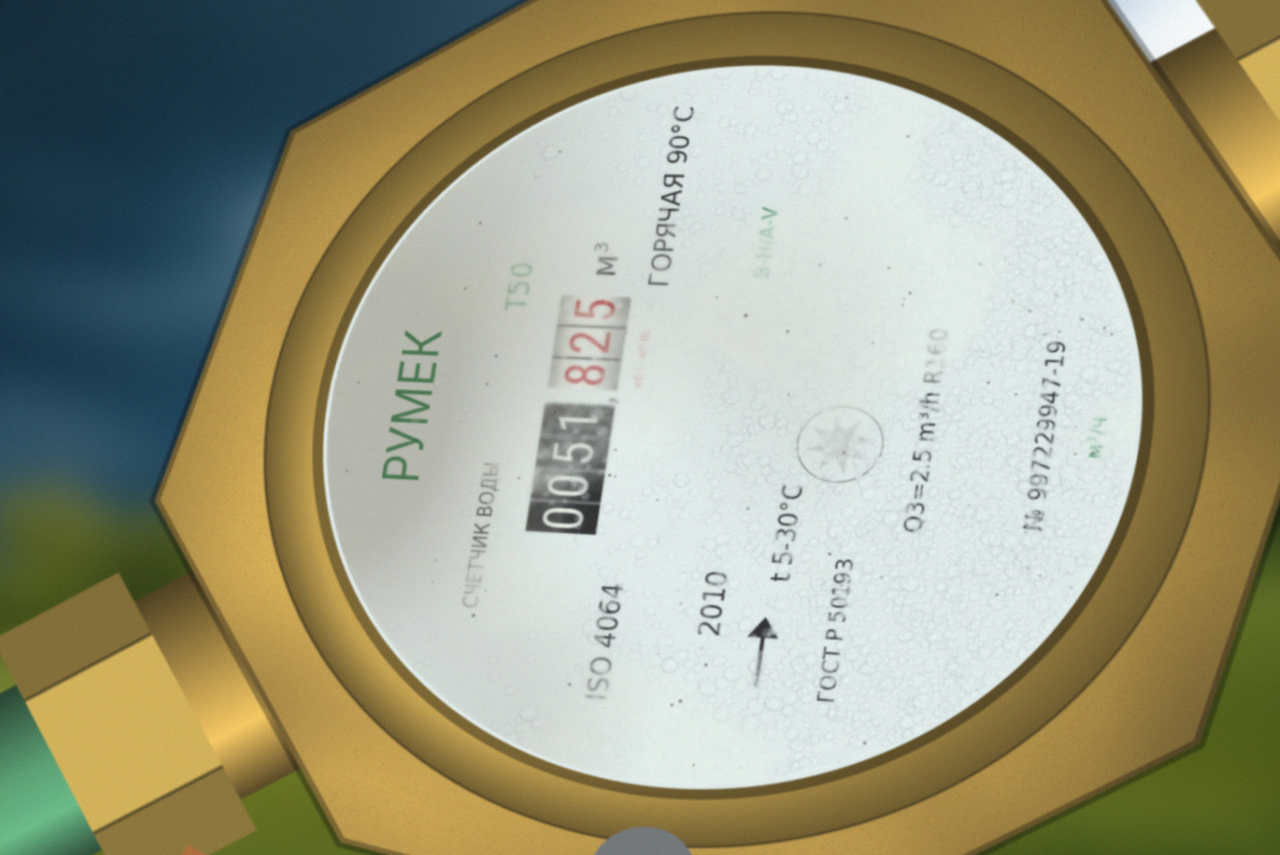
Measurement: **51.825** m³
